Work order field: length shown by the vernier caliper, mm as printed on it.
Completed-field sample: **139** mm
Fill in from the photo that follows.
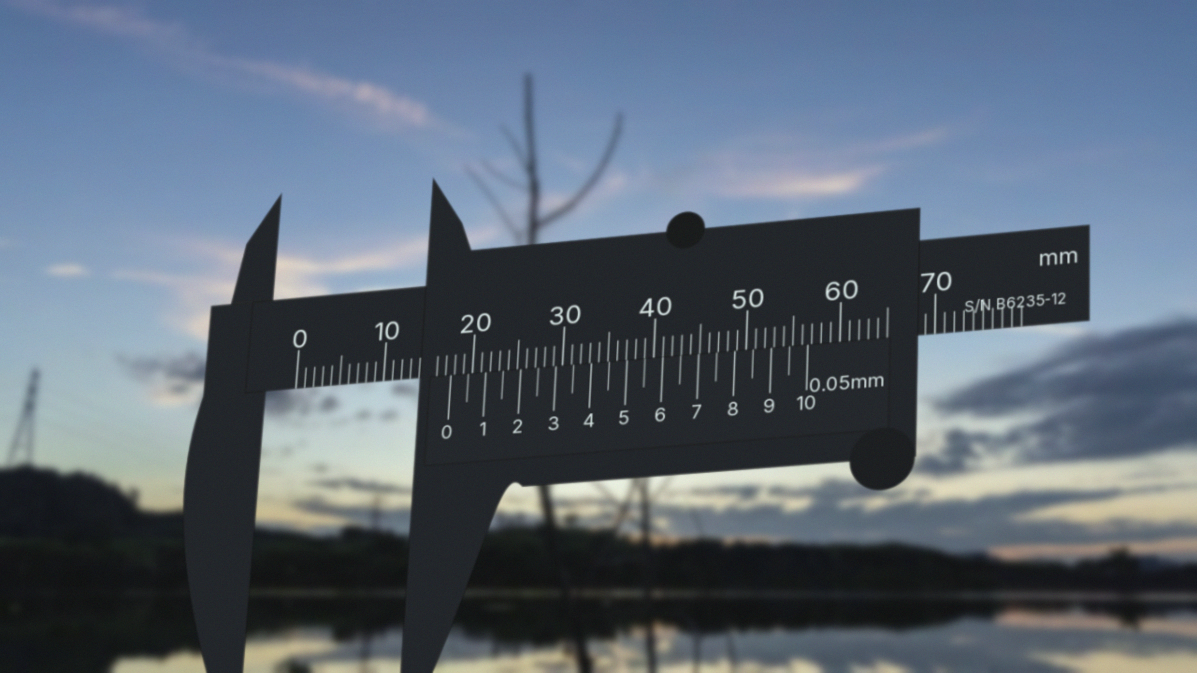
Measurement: **17.6** mm
